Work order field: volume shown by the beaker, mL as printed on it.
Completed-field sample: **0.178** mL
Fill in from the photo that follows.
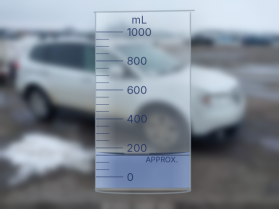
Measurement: **150** mL
